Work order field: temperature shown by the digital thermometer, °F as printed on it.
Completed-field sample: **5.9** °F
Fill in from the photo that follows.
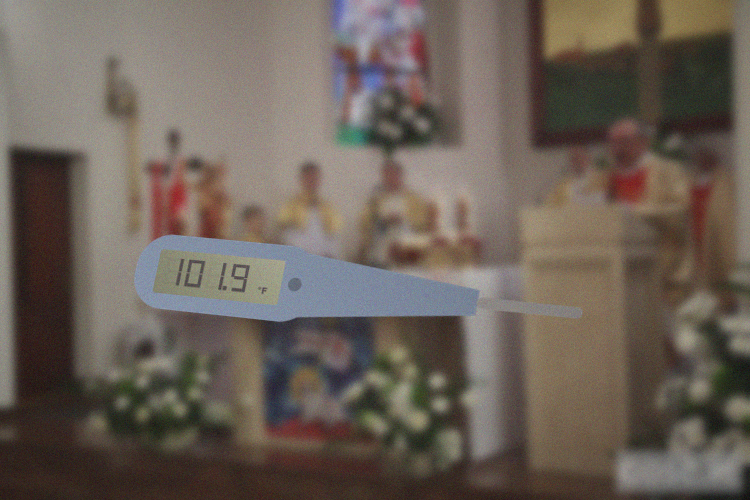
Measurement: **101.9** °F
